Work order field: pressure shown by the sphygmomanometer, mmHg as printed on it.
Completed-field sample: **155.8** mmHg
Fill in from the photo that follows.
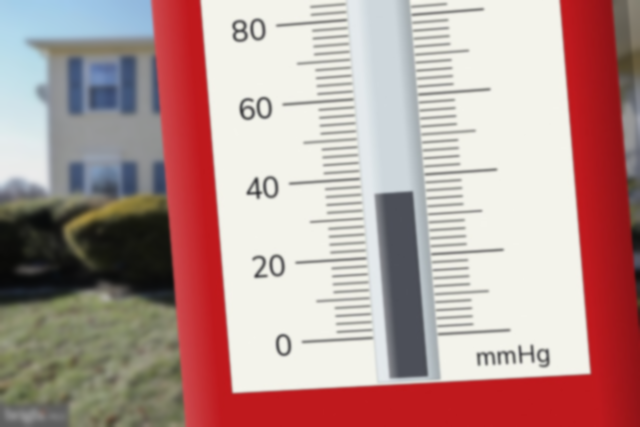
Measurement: **36** mmHg
